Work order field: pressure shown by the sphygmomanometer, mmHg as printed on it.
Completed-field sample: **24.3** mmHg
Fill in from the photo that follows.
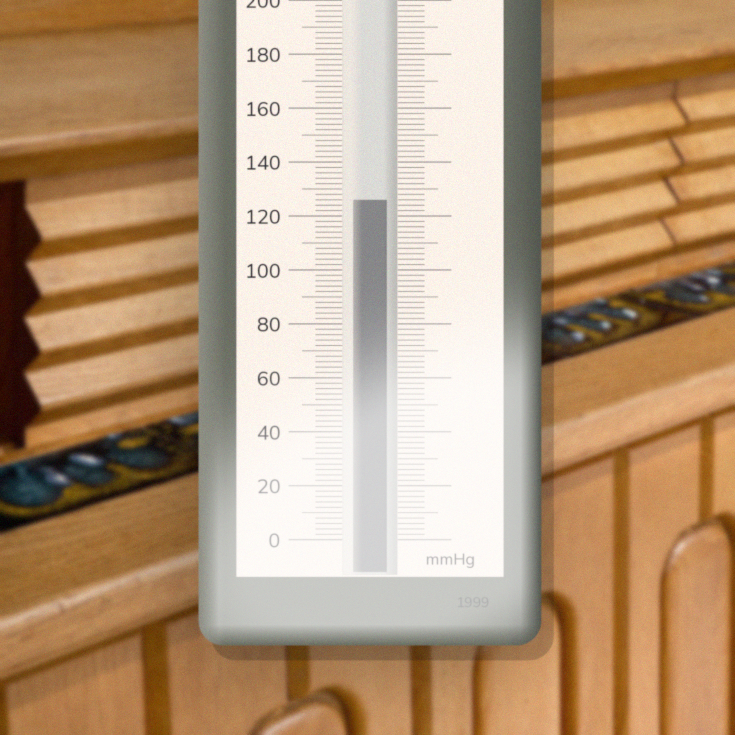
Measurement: **126** mmHg
